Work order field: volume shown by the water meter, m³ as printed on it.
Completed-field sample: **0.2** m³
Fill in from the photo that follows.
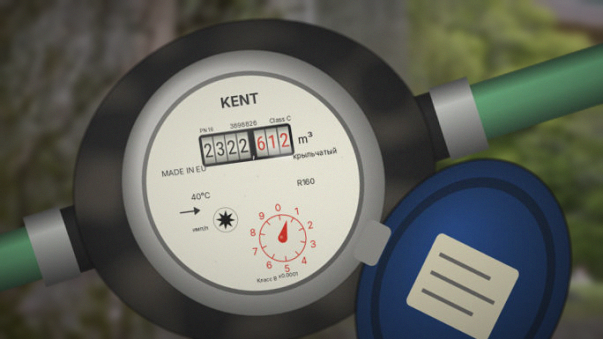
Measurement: **2322.6120** m³
